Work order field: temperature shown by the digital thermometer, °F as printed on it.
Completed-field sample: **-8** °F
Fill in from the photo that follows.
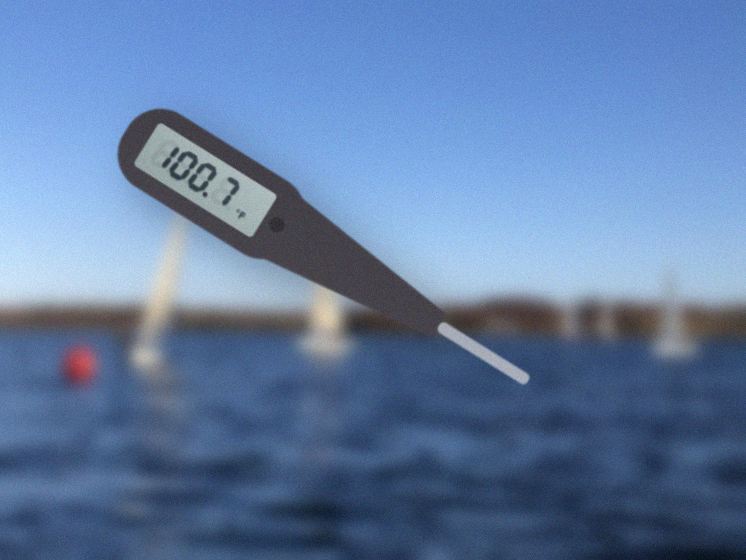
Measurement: **100.7** °F
